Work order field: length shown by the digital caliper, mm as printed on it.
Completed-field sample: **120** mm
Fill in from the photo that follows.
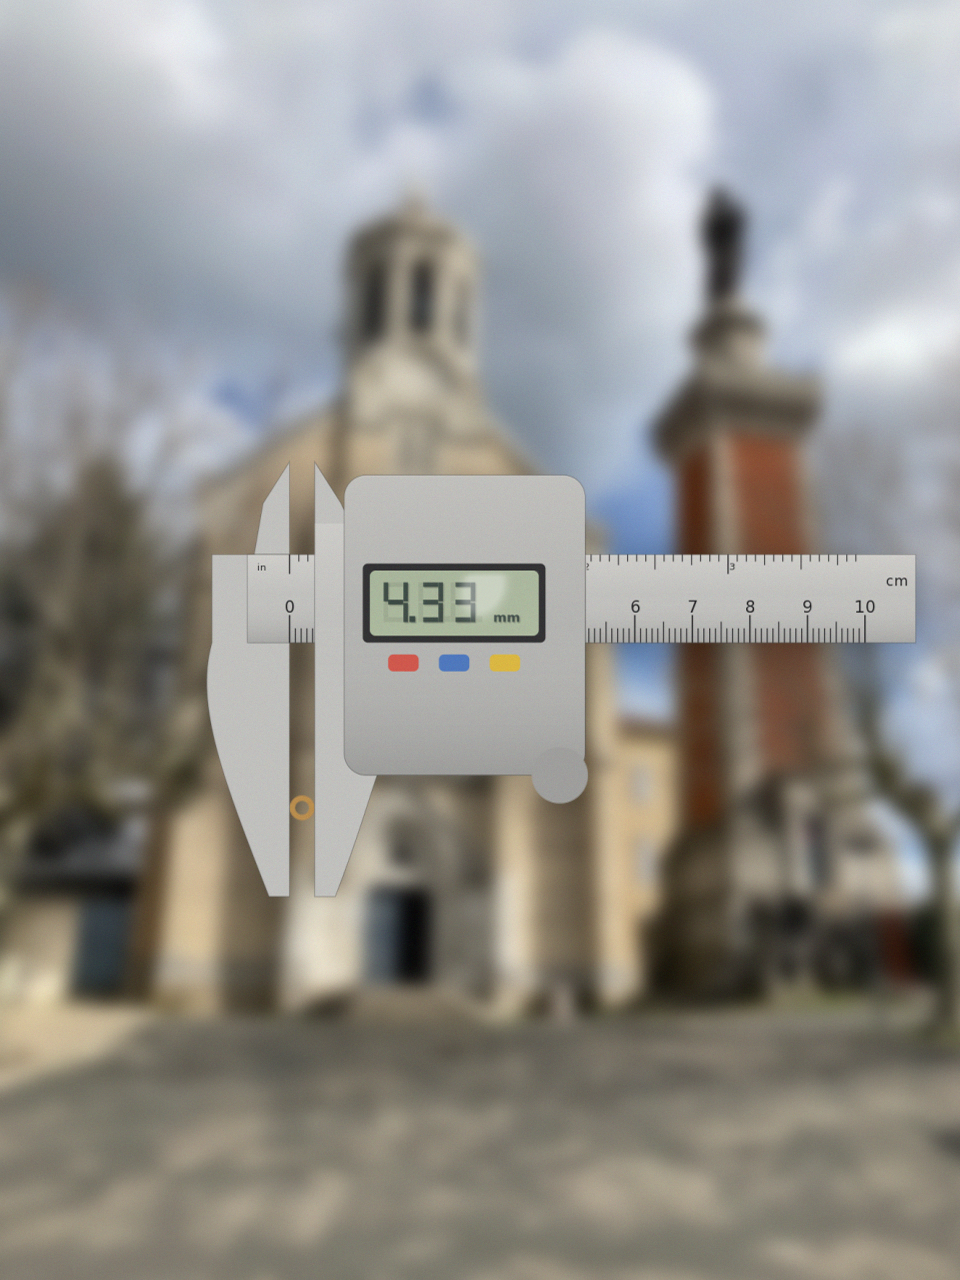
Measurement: **4.33** mm
